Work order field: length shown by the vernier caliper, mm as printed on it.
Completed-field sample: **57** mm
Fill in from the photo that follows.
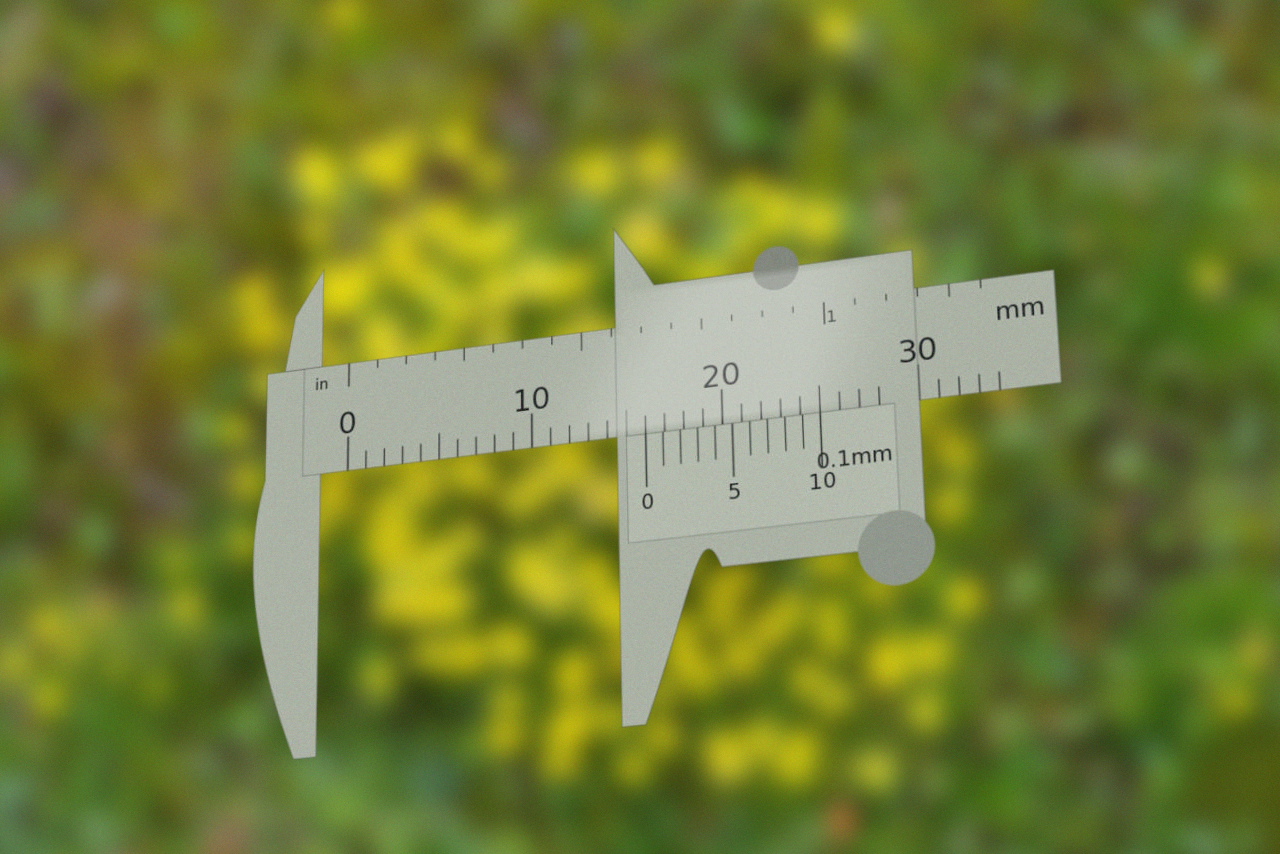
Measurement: **16.0** mm
